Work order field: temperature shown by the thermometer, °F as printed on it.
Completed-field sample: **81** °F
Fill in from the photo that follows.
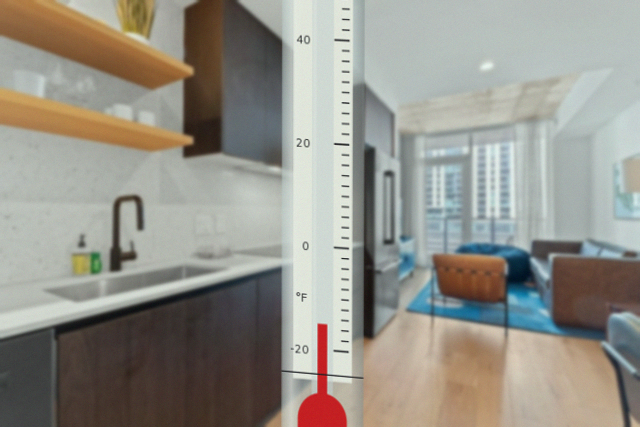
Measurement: **-15** °F
